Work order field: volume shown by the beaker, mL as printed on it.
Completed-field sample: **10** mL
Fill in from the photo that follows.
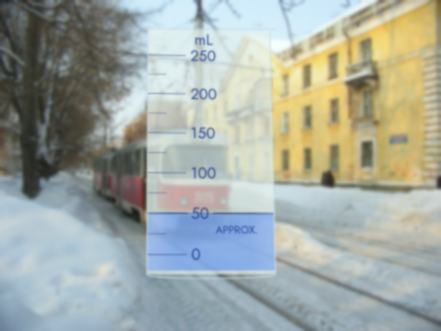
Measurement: **50** mL
